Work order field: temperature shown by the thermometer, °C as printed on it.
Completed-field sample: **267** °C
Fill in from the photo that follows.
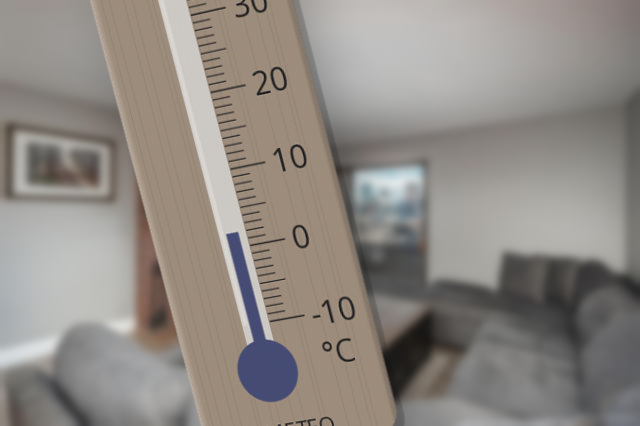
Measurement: **2** °C
